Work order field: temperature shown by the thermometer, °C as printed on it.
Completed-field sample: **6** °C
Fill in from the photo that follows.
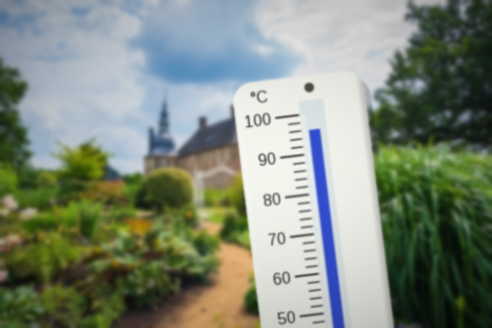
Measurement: **96** °C
